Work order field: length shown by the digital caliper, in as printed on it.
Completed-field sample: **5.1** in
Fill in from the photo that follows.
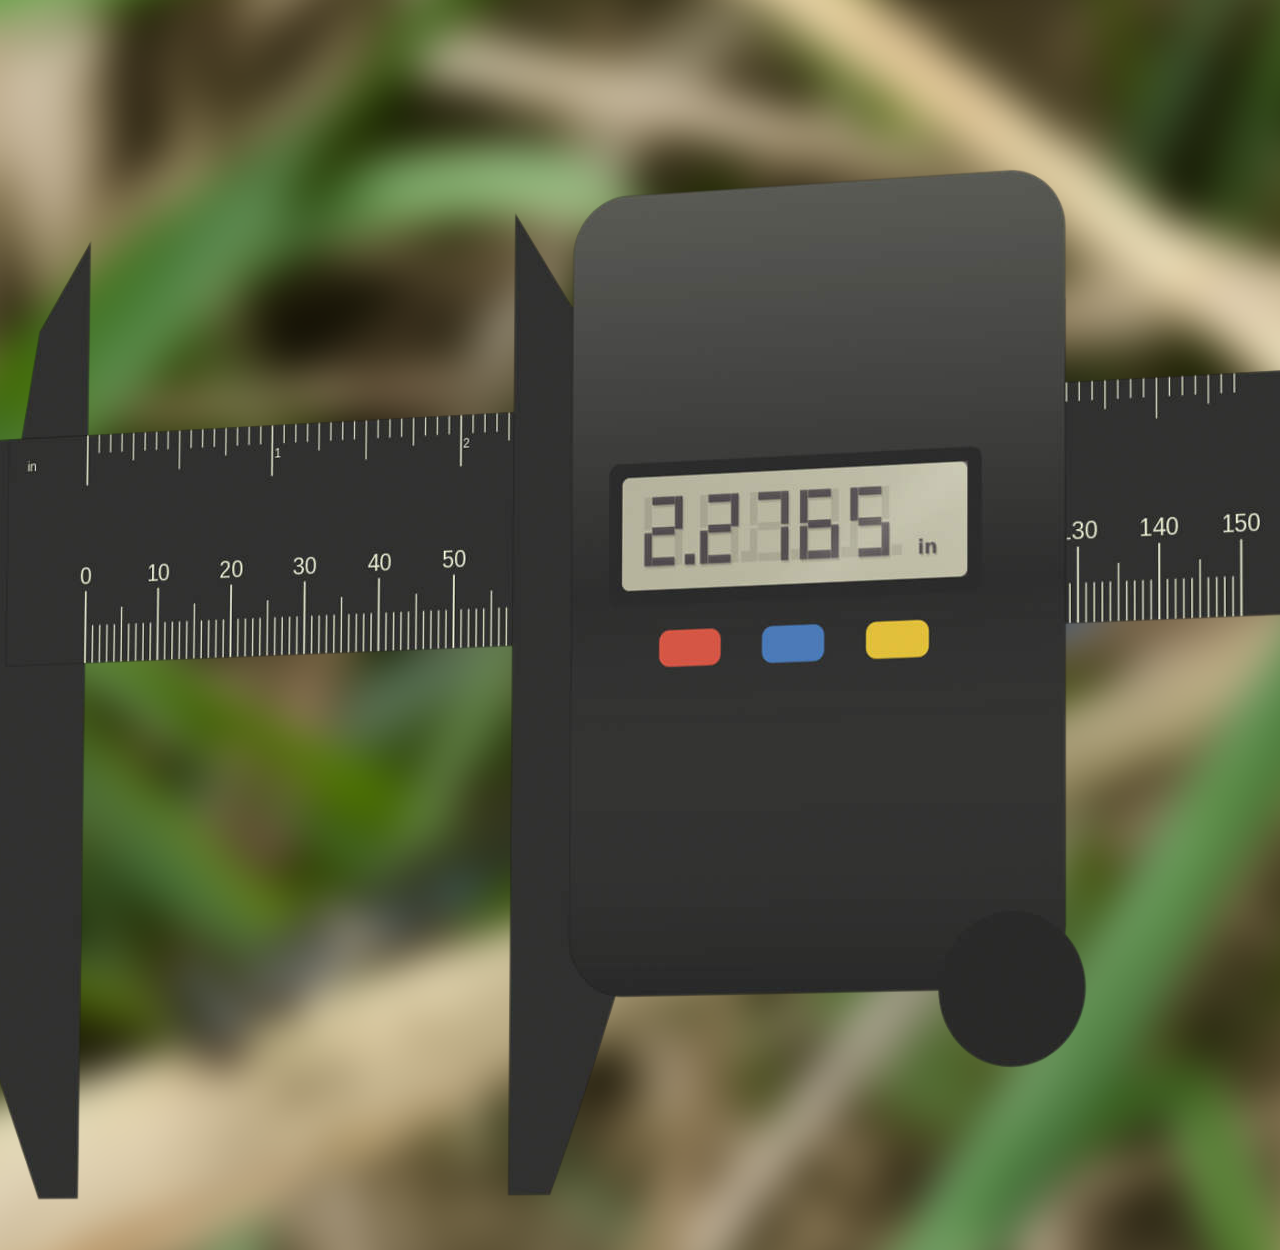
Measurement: **2.2765** in
